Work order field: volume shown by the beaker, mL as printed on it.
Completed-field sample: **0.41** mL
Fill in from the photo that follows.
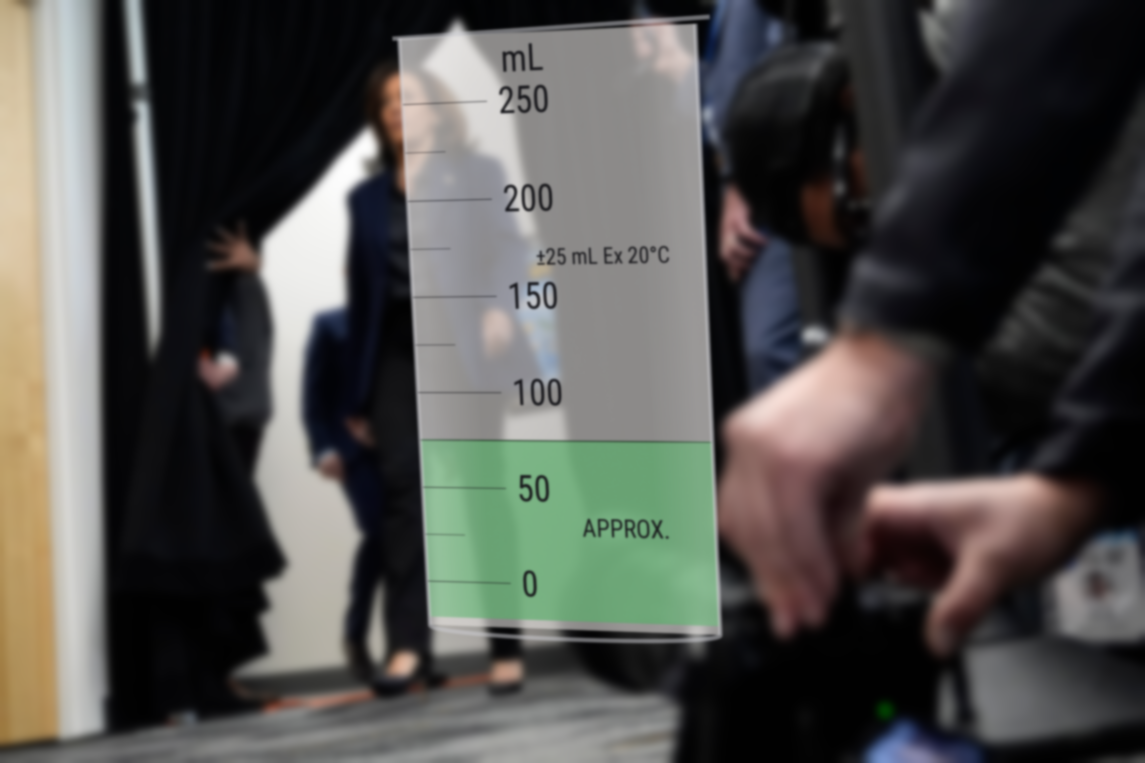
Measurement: **75** mL
